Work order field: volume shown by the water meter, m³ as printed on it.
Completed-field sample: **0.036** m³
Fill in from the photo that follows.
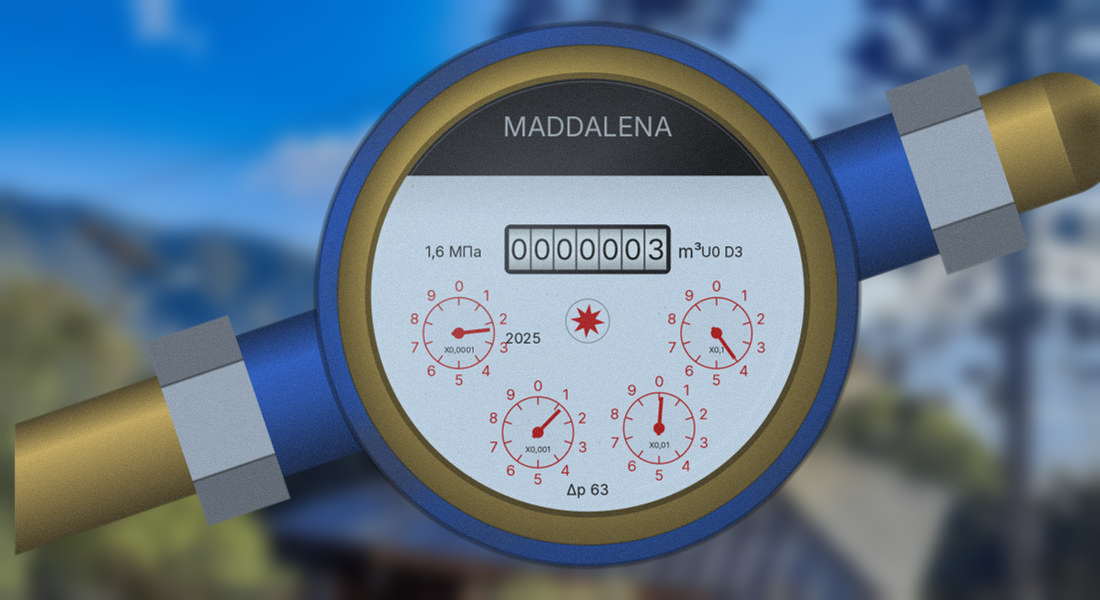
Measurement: **3.4012** m³
